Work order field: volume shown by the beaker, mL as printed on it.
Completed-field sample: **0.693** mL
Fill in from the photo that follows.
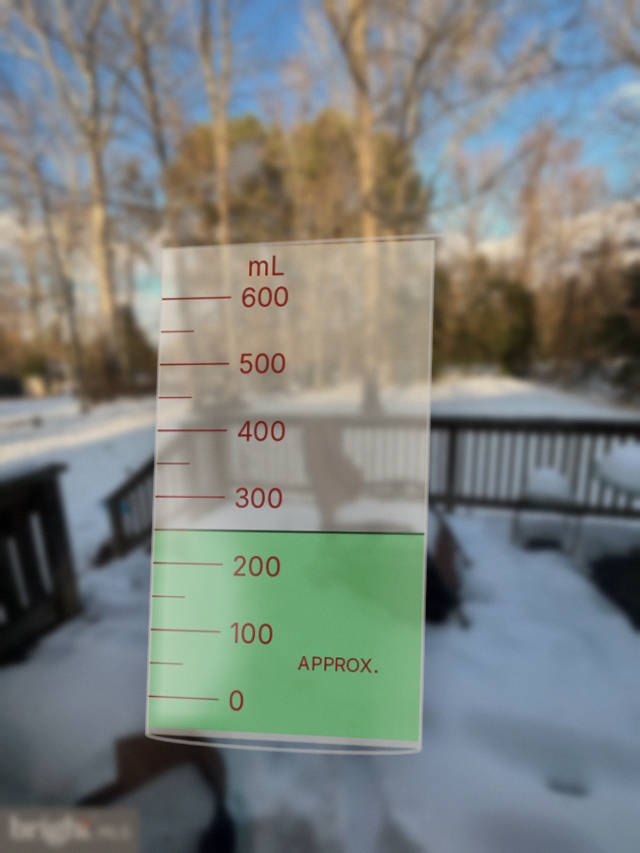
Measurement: **250** mL
